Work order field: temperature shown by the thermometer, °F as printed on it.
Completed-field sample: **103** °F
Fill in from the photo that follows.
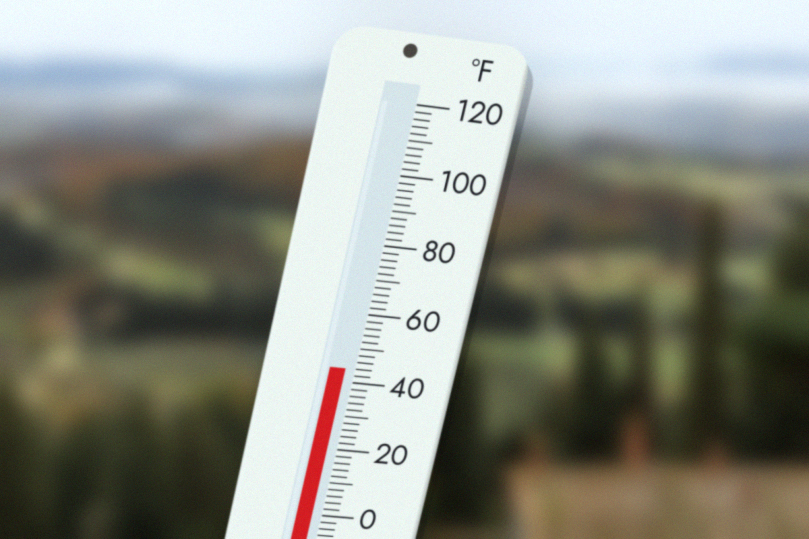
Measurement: **44** °F
